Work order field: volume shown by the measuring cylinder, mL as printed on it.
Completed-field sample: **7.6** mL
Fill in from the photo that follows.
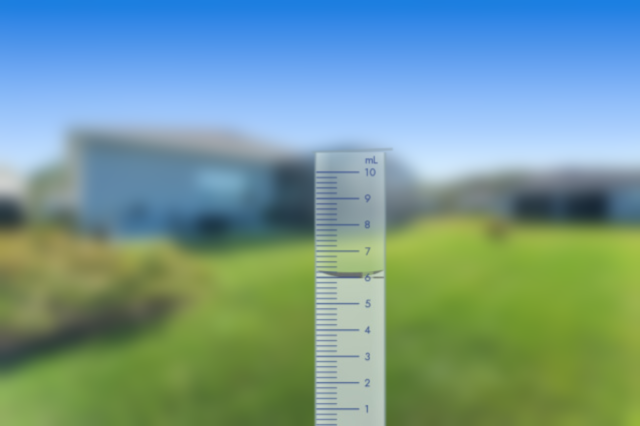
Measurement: **6** mL
